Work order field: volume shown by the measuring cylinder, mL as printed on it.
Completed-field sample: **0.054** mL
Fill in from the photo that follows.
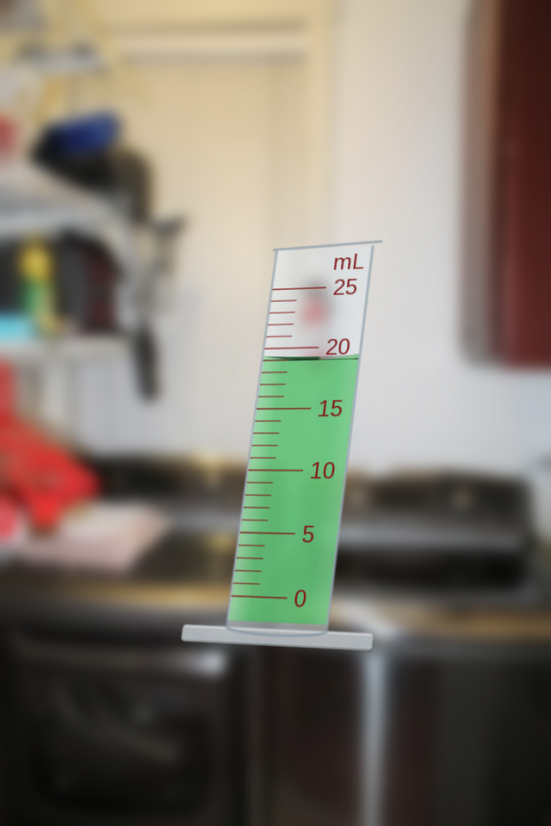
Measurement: **19** mL
